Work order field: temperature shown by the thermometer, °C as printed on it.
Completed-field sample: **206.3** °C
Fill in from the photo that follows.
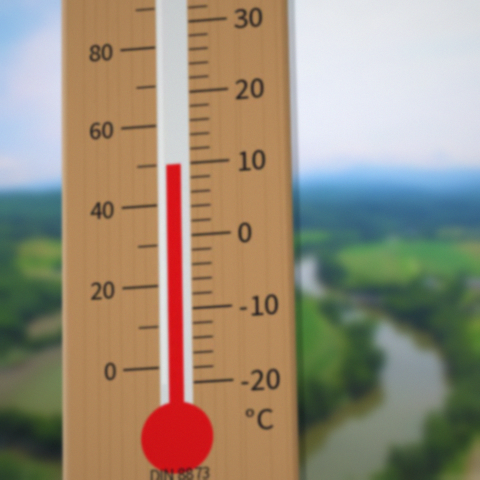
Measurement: **10** °C
